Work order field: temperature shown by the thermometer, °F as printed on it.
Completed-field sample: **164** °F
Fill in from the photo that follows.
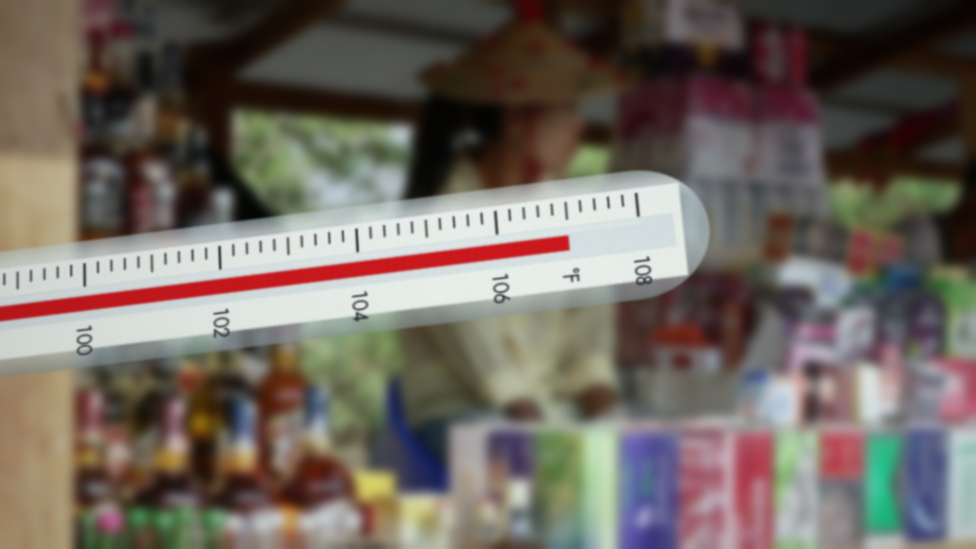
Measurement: **107** °F
